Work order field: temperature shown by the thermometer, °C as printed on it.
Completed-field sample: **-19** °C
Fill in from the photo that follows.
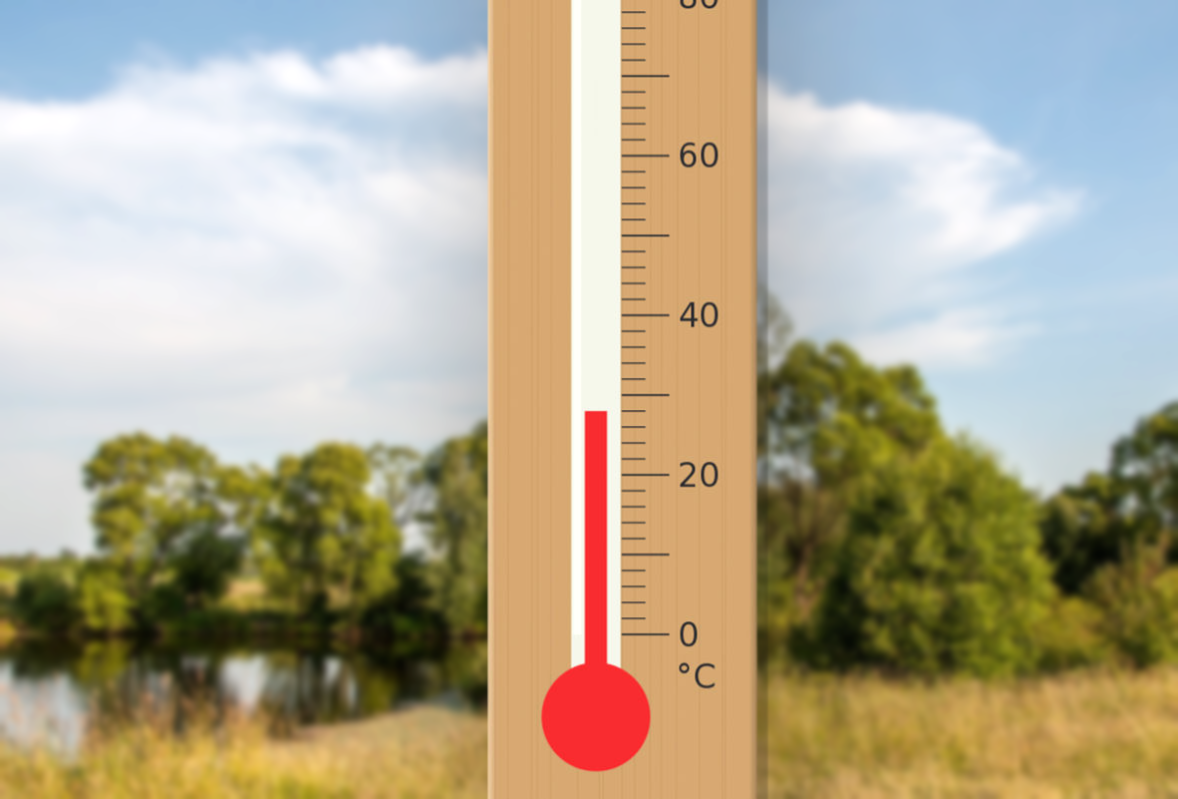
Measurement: **28** °C
